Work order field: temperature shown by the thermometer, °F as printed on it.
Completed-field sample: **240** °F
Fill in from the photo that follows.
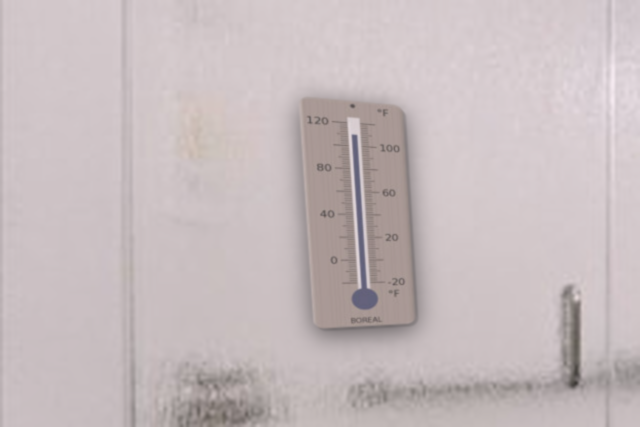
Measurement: **110** °F
